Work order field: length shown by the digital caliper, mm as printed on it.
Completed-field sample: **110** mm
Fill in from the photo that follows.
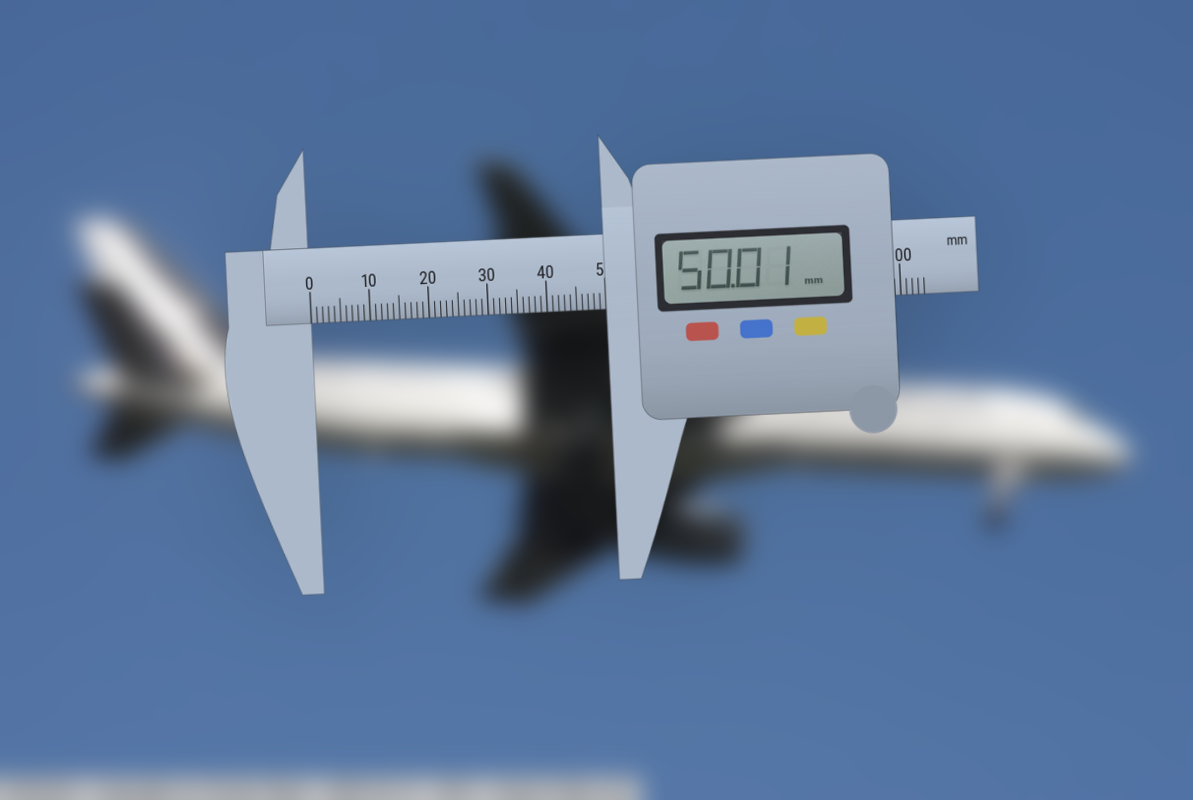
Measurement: **50.01** mm
